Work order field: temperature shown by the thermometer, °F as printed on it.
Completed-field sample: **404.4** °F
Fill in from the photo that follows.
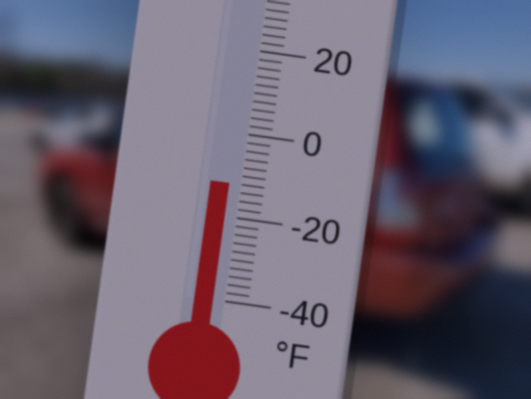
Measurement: **-12** °F
